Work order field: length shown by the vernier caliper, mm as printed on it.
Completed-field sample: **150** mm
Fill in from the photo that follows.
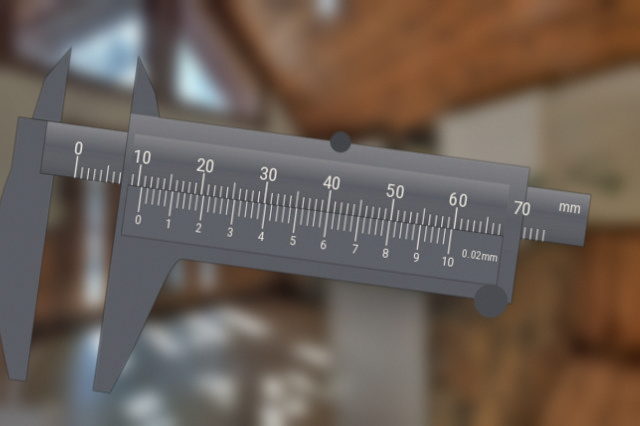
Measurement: **10.6** mm
